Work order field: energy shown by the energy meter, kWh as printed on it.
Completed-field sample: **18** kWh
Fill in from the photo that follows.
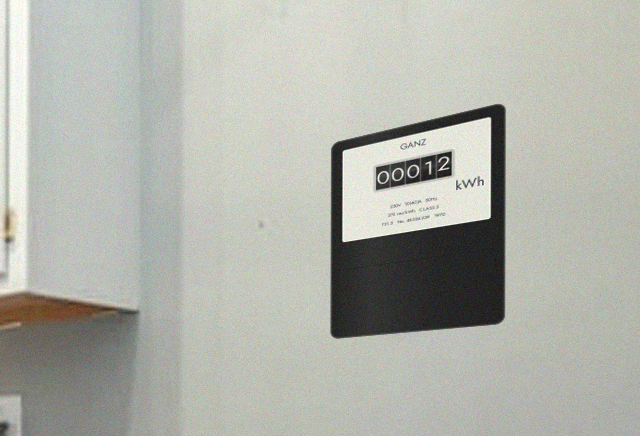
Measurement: **12** kWh
